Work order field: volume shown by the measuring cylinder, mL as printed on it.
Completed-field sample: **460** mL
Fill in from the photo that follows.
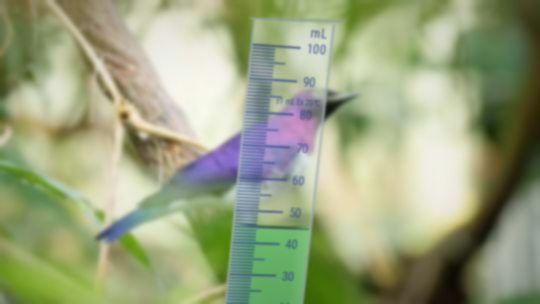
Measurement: **45** mL
